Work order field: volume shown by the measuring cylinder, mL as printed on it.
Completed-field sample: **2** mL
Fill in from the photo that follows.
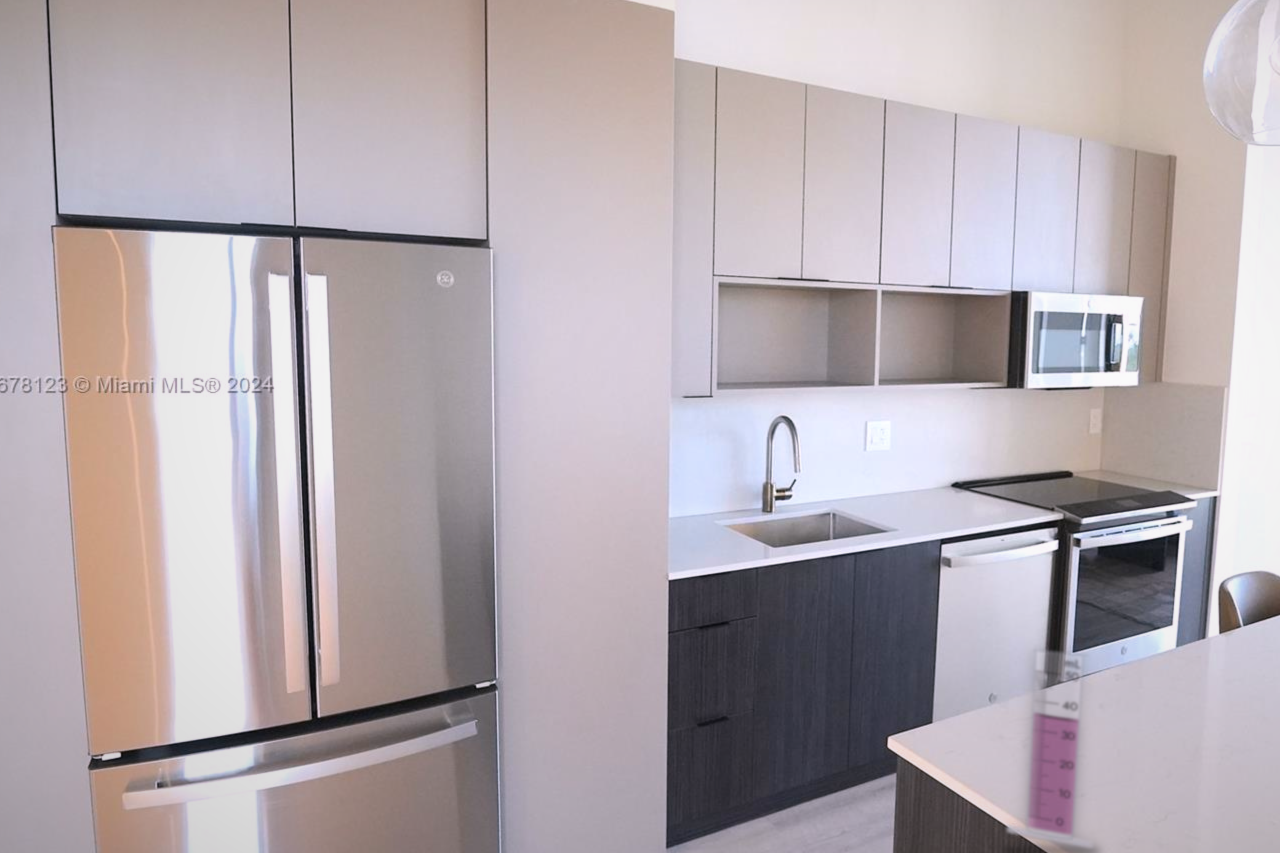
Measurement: **35** mL
